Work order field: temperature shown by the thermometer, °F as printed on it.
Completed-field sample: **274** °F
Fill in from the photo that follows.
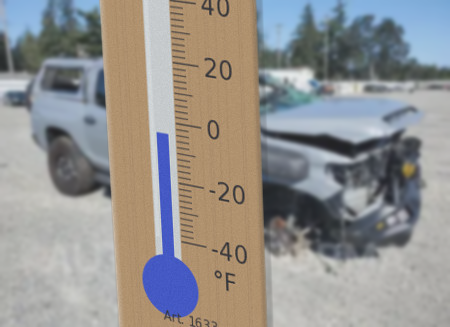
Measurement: **-4** °F
